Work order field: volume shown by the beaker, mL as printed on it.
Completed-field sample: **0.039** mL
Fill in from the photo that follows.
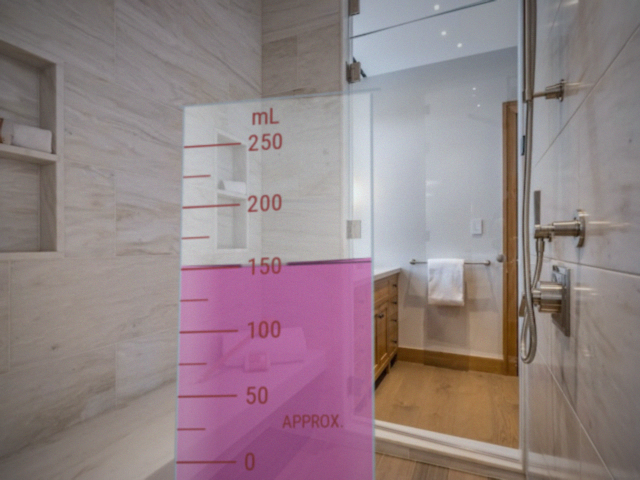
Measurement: **150** mL
